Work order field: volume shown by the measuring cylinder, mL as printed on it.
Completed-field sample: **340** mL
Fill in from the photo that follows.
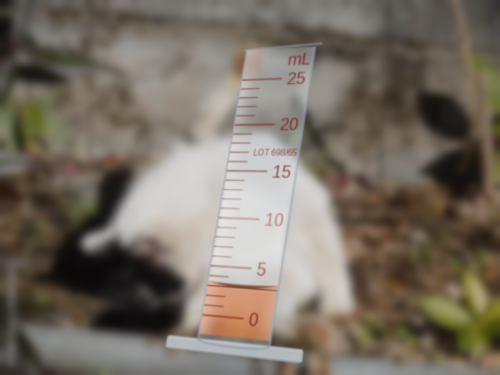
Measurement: **3** mL
